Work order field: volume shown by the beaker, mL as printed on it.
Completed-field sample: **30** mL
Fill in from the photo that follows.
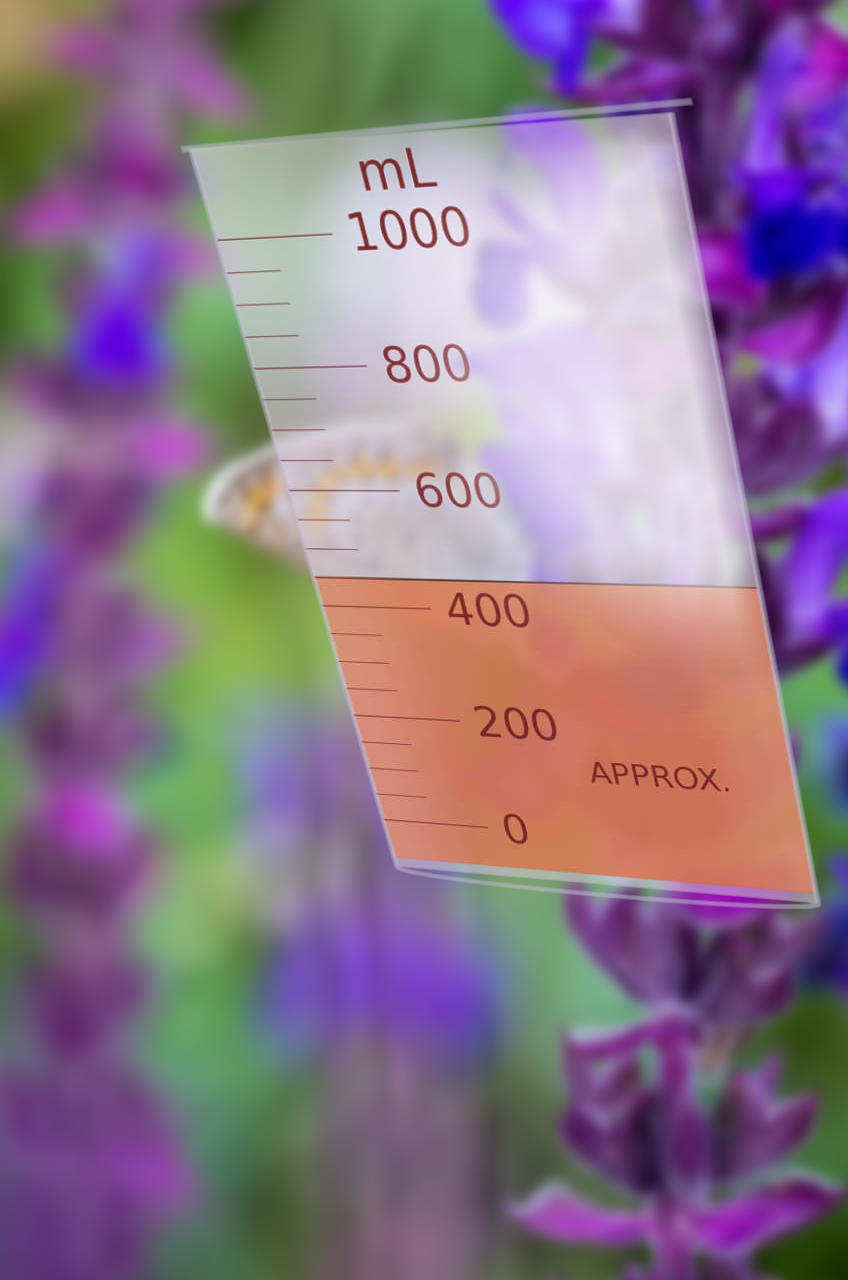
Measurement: **450** mL
